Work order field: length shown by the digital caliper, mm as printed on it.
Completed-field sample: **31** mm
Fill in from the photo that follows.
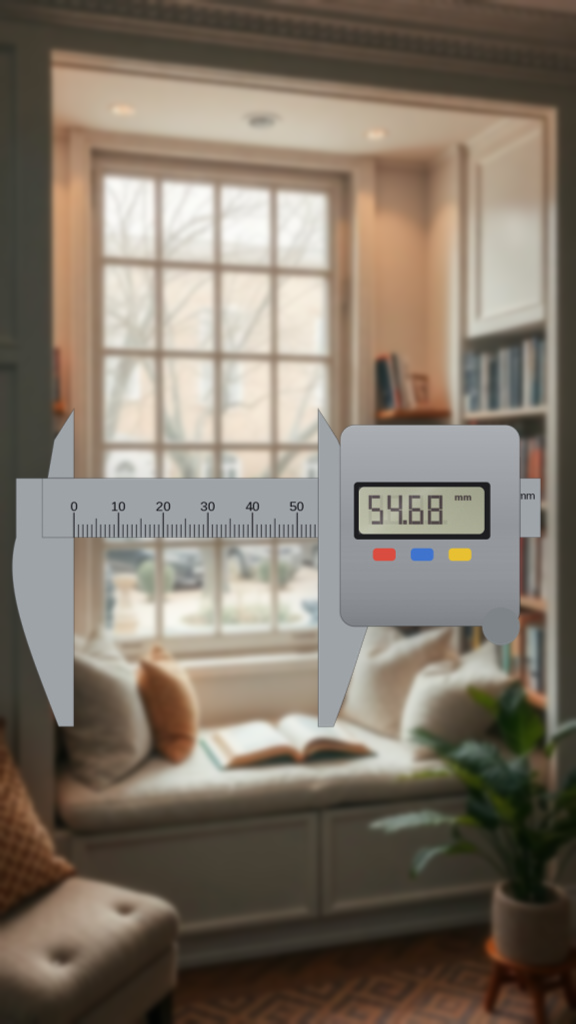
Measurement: **54.68** mm
